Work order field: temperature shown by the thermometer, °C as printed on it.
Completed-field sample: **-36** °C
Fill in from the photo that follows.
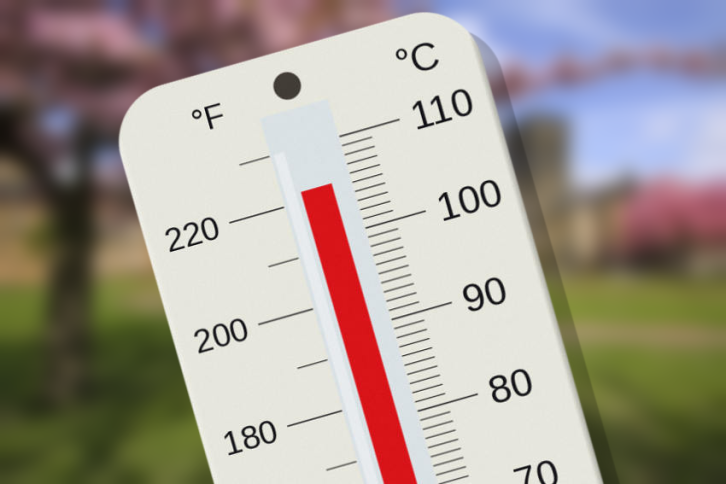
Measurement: **105.5** °C
